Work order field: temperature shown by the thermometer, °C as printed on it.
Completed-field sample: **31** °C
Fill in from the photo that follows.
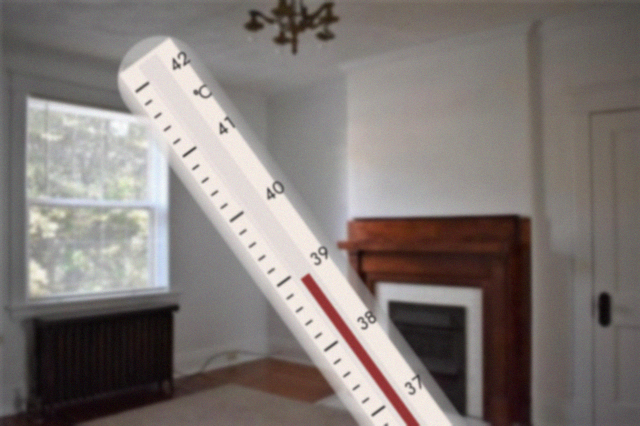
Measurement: **38.9** °C
